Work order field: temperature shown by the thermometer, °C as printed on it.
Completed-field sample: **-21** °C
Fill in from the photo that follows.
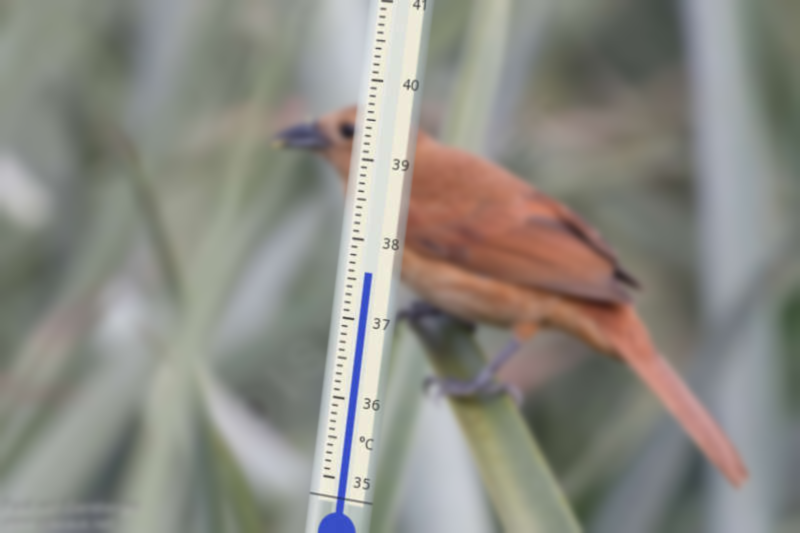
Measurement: **37.6** °C
